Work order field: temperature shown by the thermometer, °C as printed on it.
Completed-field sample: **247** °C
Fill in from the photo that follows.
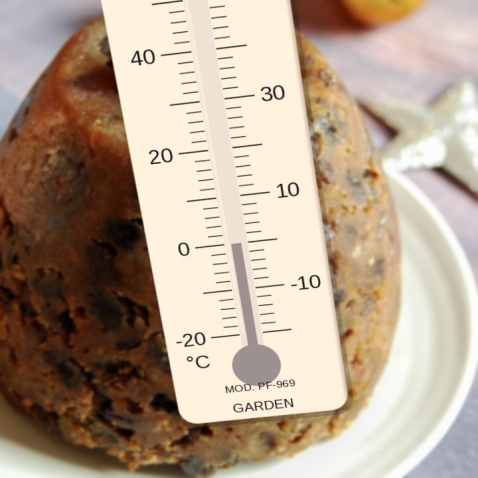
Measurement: **0** °C
